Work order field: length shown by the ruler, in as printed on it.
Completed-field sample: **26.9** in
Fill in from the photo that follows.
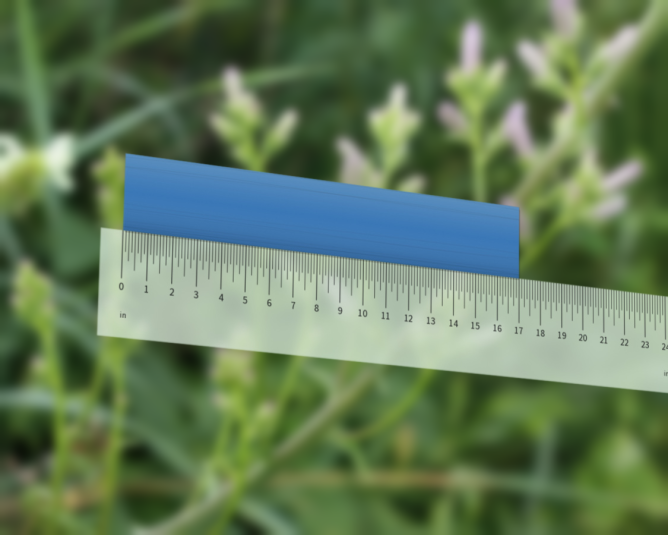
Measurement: **17** in
